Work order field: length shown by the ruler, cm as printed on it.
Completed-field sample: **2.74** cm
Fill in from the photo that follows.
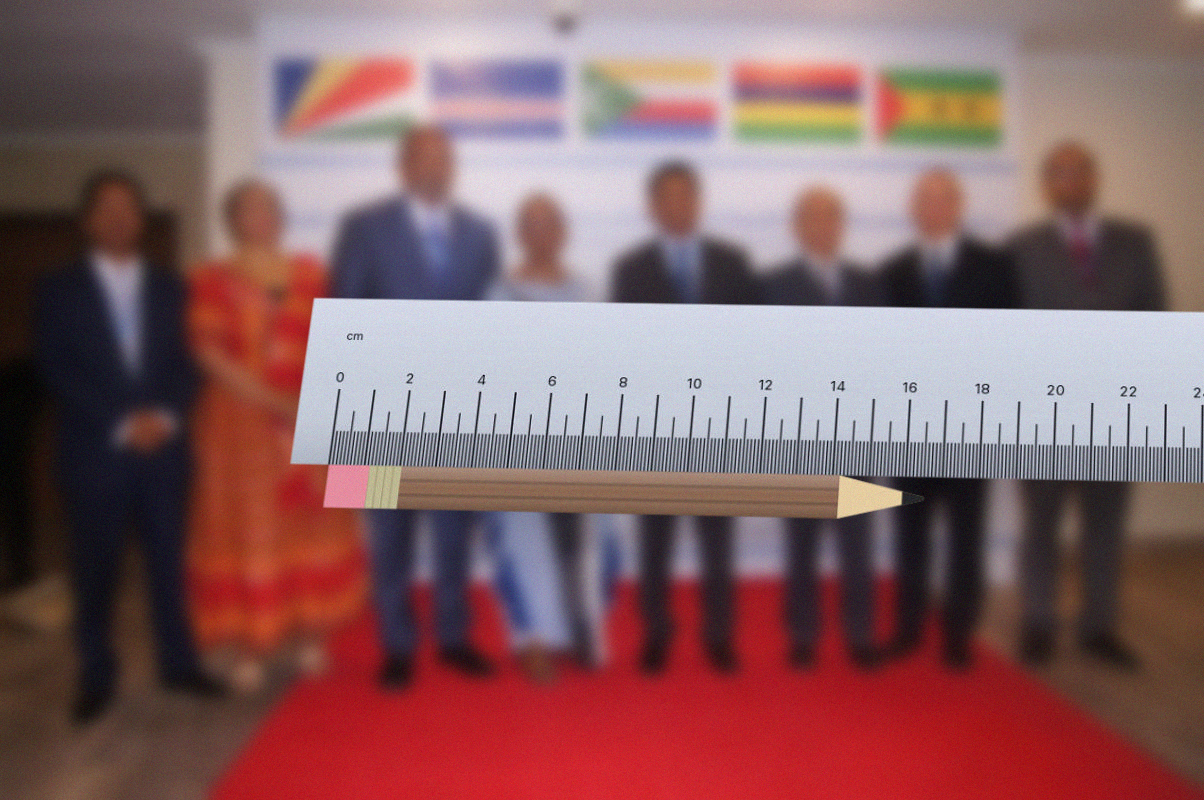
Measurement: **16.5** cm
